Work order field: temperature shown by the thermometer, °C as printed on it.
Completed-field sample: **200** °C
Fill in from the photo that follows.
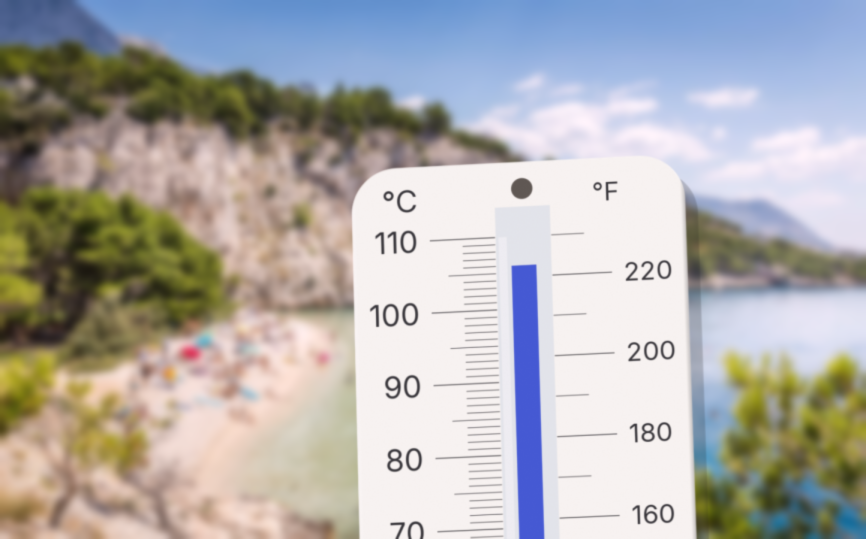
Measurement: **106** °C
